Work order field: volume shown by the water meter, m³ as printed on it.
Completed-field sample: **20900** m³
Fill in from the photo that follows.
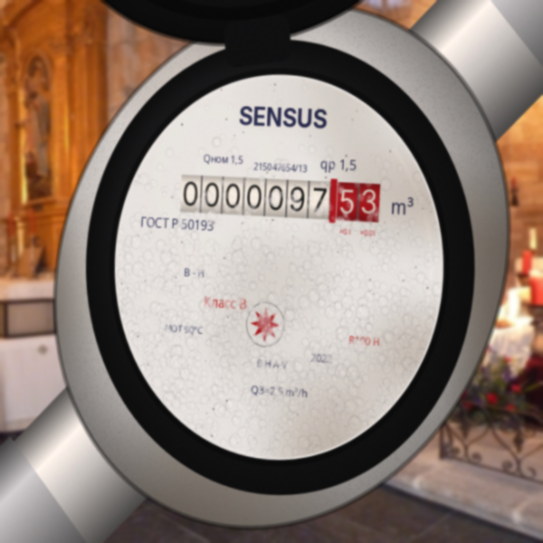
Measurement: **97.53** m³
